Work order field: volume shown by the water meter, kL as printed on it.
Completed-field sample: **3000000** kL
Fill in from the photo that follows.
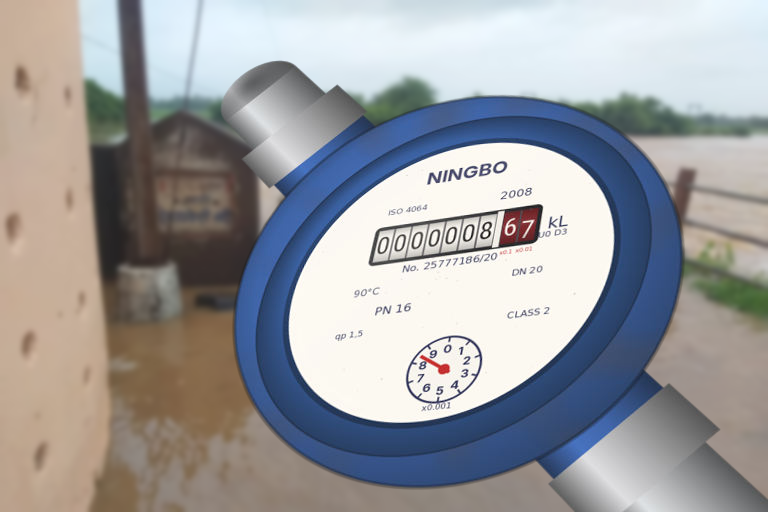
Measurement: **8.668** kL
